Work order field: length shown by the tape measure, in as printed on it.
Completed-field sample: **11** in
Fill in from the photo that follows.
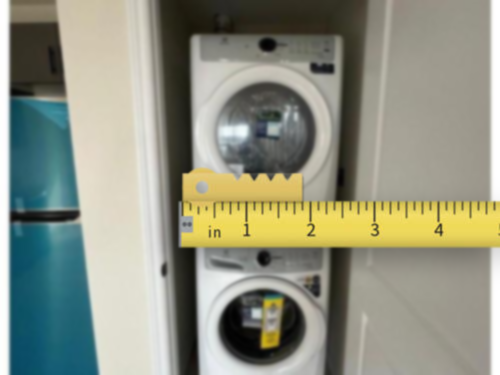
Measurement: **1.875** in
